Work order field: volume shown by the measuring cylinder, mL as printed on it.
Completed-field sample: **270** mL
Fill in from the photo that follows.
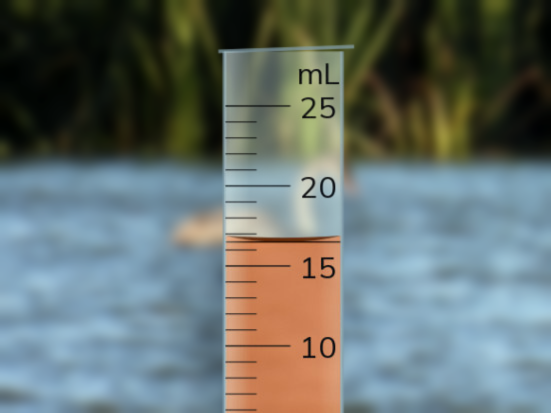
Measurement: **16.5** mL
